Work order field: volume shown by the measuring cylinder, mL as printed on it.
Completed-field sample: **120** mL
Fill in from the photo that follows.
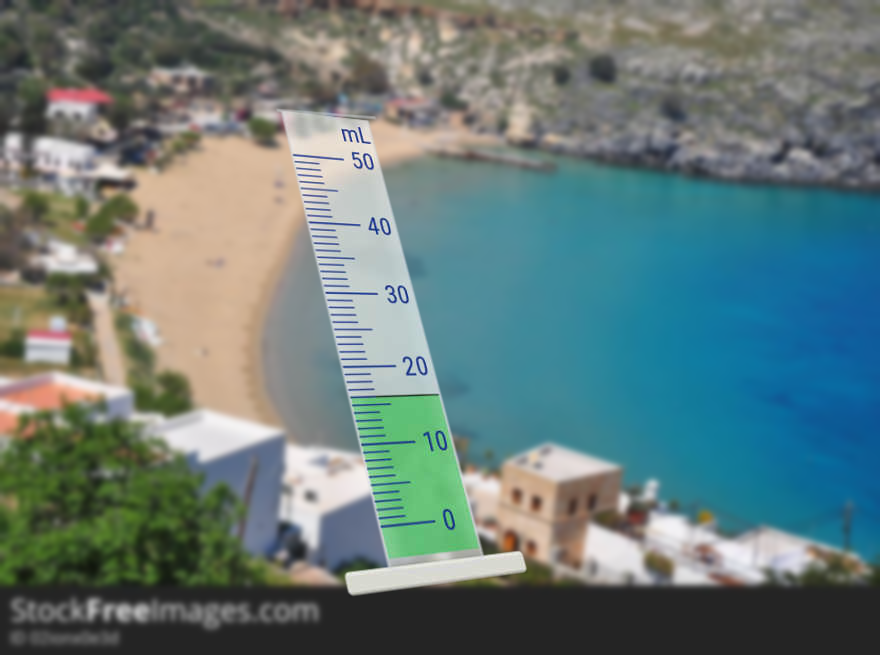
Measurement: **16** mL
